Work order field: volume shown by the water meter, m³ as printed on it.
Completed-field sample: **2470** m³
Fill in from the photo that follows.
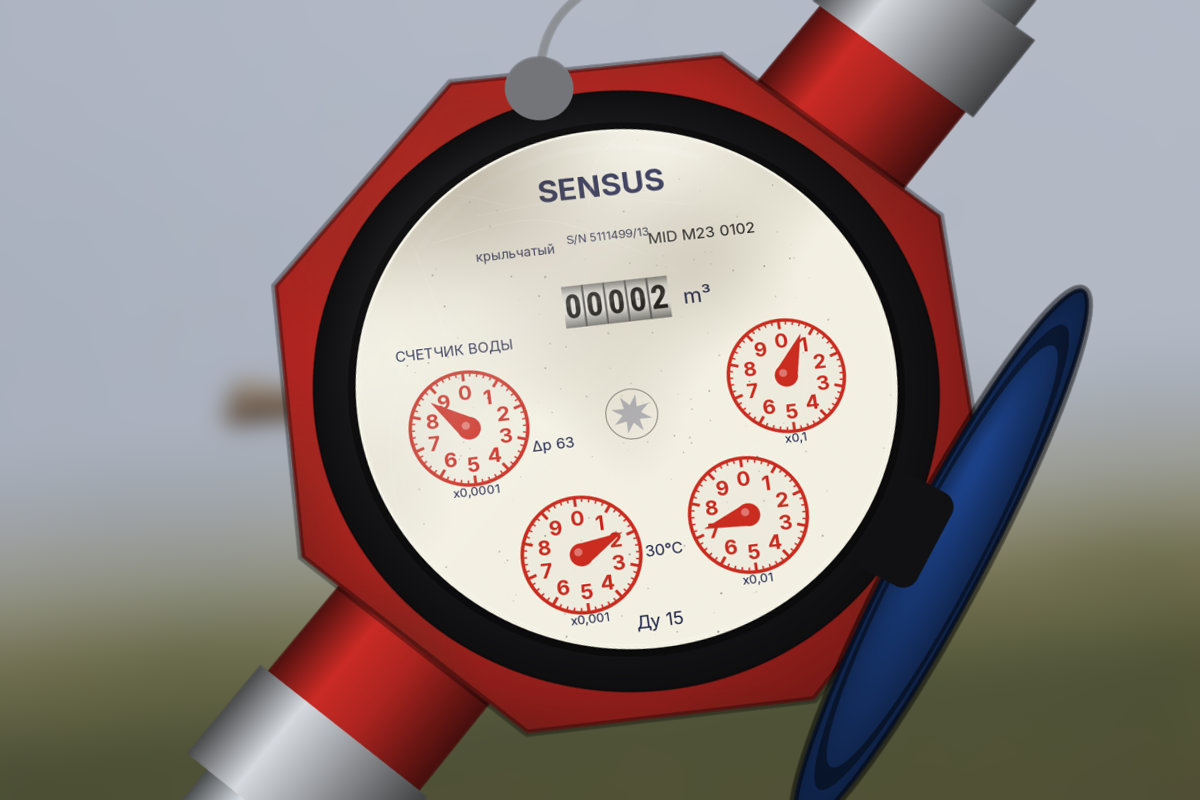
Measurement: **2.0718** m³
